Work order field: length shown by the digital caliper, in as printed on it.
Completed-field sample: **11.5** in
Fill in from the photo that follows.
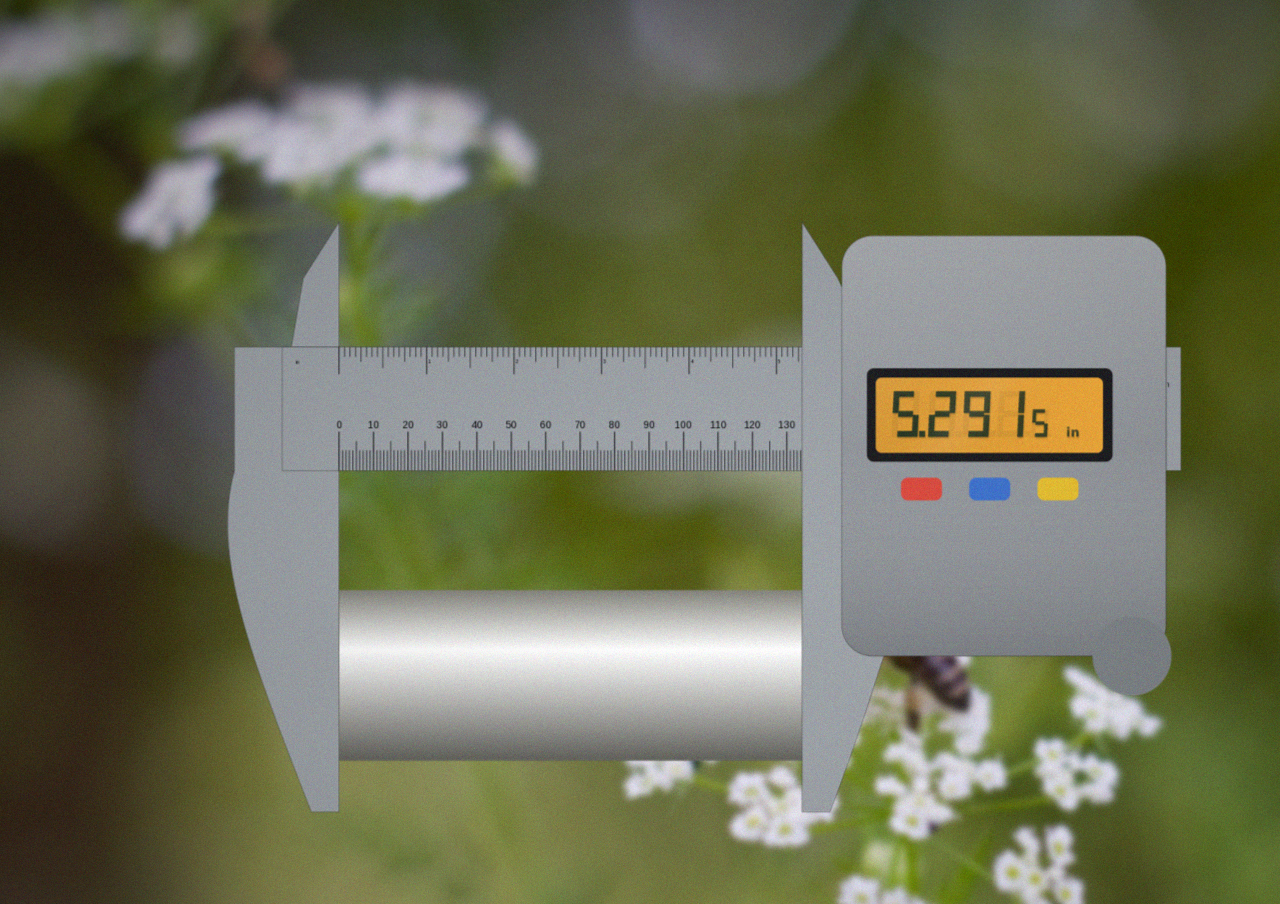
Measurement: **5.2915** in
